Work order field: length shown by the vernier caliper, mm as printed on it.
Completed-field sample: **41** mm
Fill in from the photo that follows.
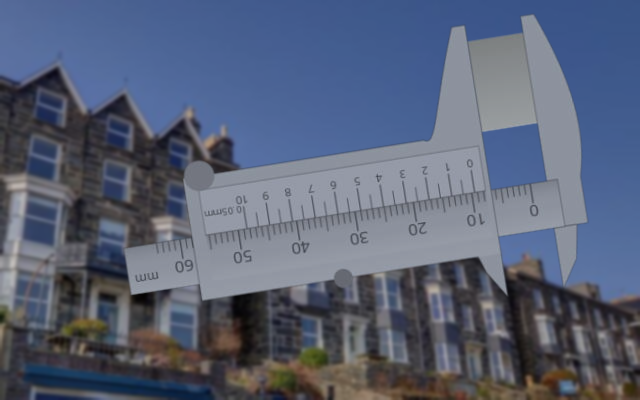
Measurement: **9.5** mm
